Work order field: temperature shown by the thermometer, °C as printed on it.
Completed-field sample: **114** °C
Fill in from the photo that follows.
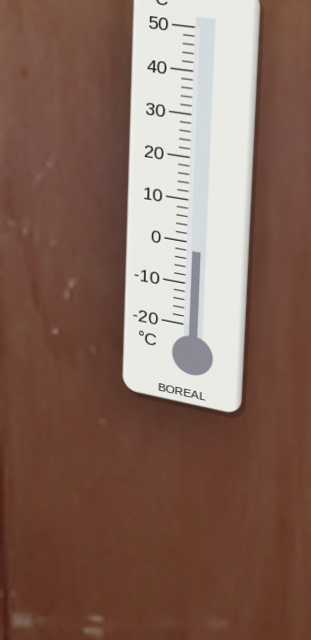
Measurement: **-2** °C
